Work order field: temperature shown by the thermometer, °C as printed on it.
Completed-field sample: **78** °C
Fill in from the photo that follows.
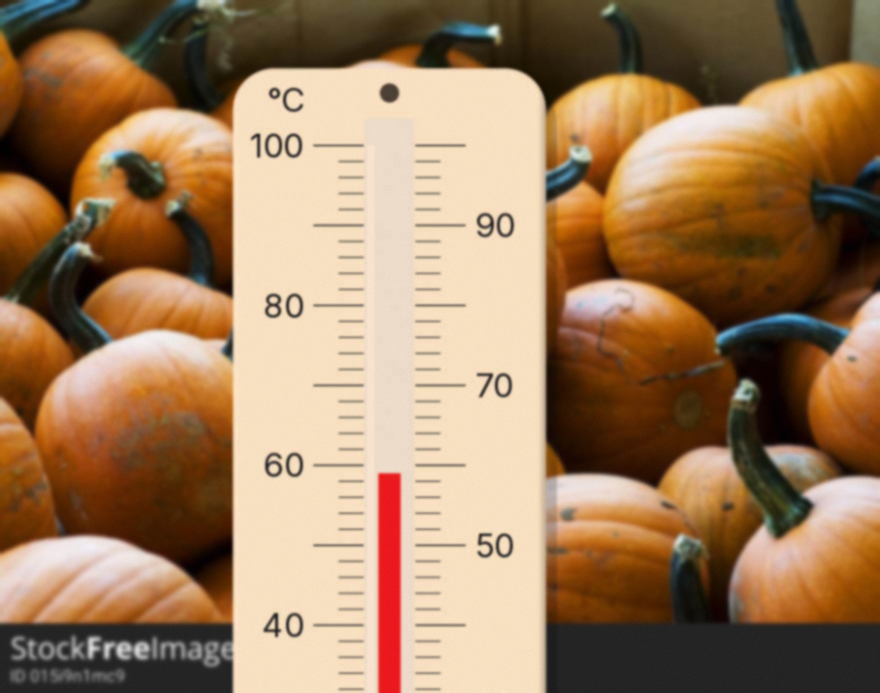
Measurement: **59** °C
